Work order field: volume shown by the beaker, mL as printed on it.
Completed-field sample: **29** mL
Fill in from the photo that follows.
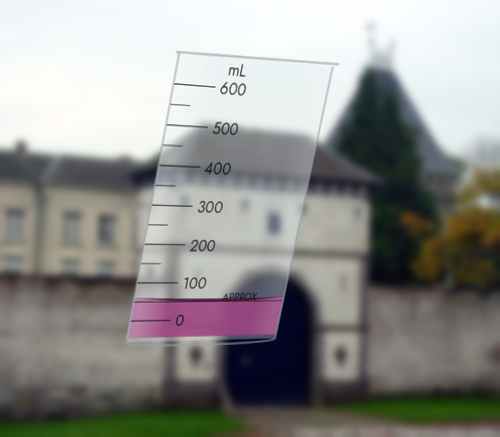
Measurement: **50** mL
